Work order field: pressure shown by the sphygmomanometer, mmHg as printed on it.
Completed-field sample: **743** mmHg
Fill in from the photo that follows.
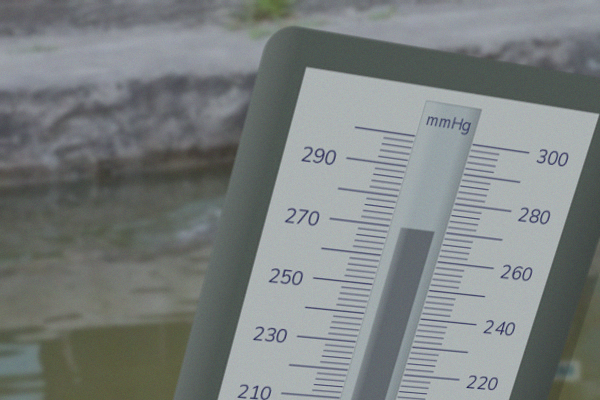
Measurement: **270** mmHg
